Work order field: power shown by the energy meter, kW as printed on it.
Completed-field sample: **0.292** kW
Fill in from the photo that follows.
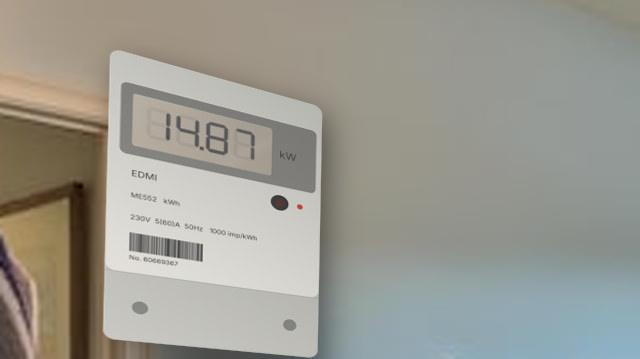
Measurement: **14.87** kW
